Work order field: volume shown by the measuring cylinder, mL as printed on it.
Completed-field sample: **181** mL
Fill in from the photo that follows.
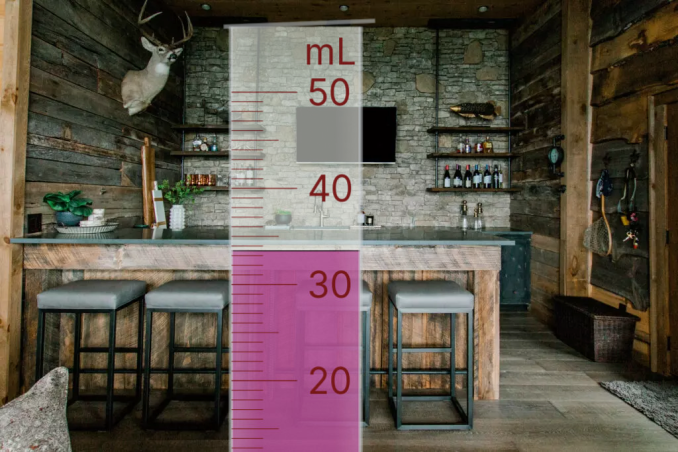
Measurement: **33.5** mL
